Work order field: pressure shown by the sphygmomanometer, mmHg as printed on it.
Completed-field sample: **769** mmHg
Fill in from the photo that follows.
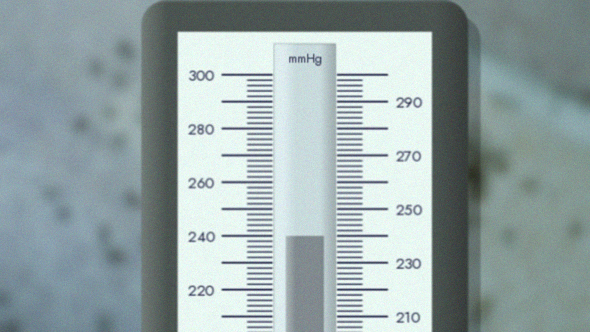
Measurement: **240** mmHg
